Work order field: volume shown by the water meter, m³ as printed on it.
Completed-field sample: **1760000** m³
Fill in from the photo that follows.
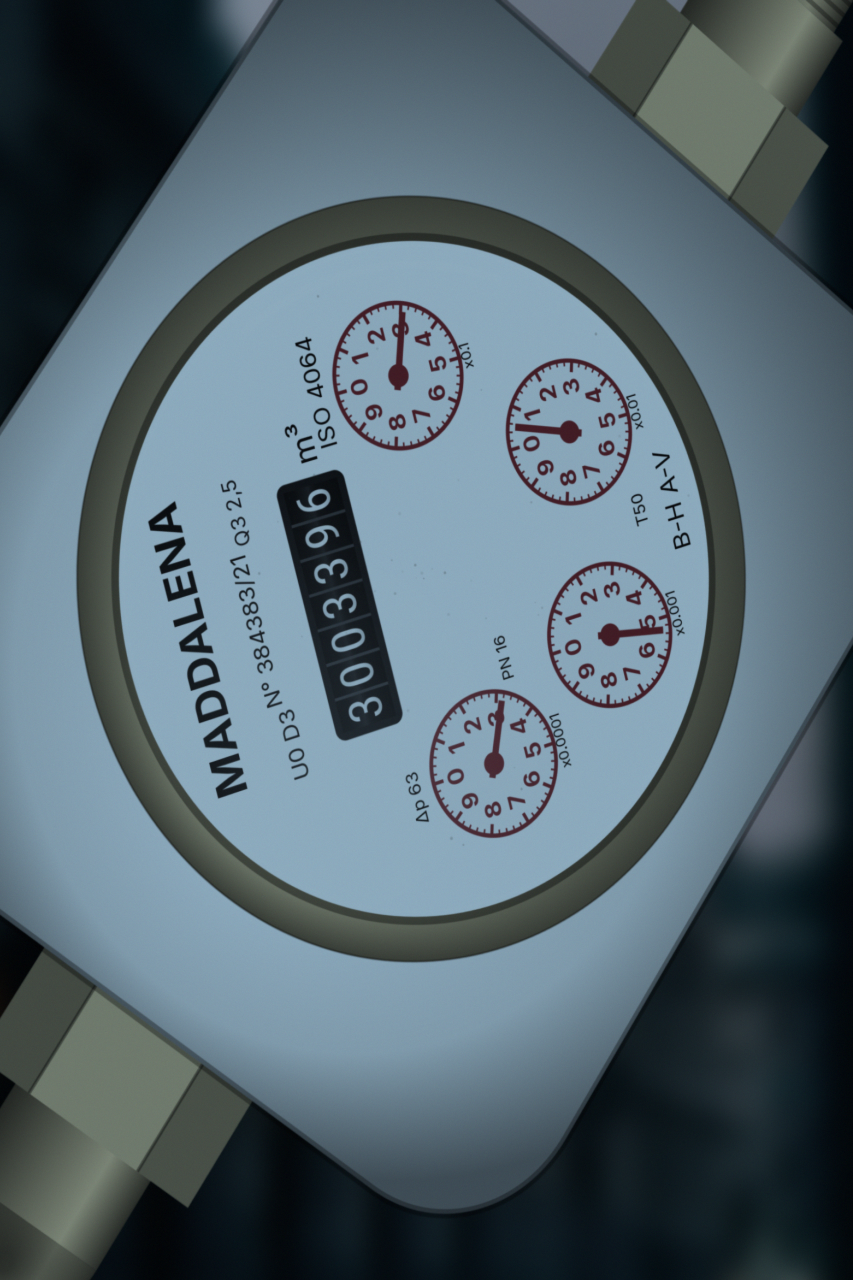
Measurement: **3003396.3053** m³
